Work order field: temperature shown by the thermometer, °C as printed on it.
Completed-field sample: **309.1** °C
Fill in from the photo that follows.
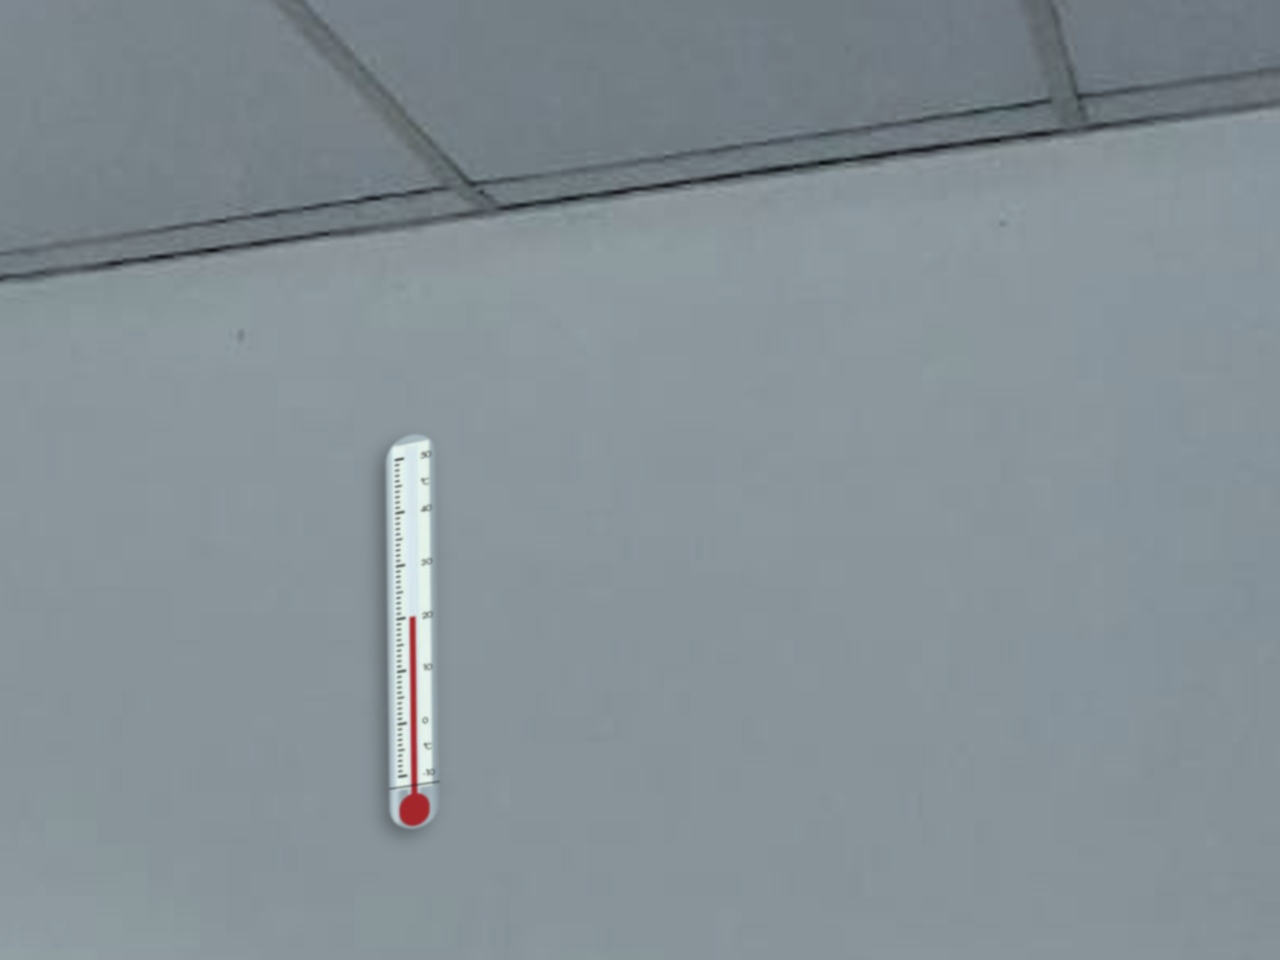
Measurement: **20** °C
